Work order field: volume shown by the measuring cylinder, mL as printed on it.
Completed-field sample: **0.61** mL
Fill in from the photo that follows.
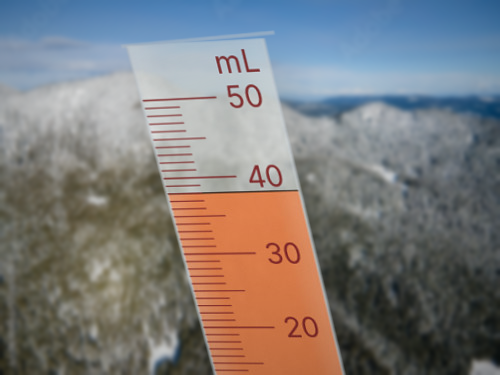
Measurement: **38** mL
